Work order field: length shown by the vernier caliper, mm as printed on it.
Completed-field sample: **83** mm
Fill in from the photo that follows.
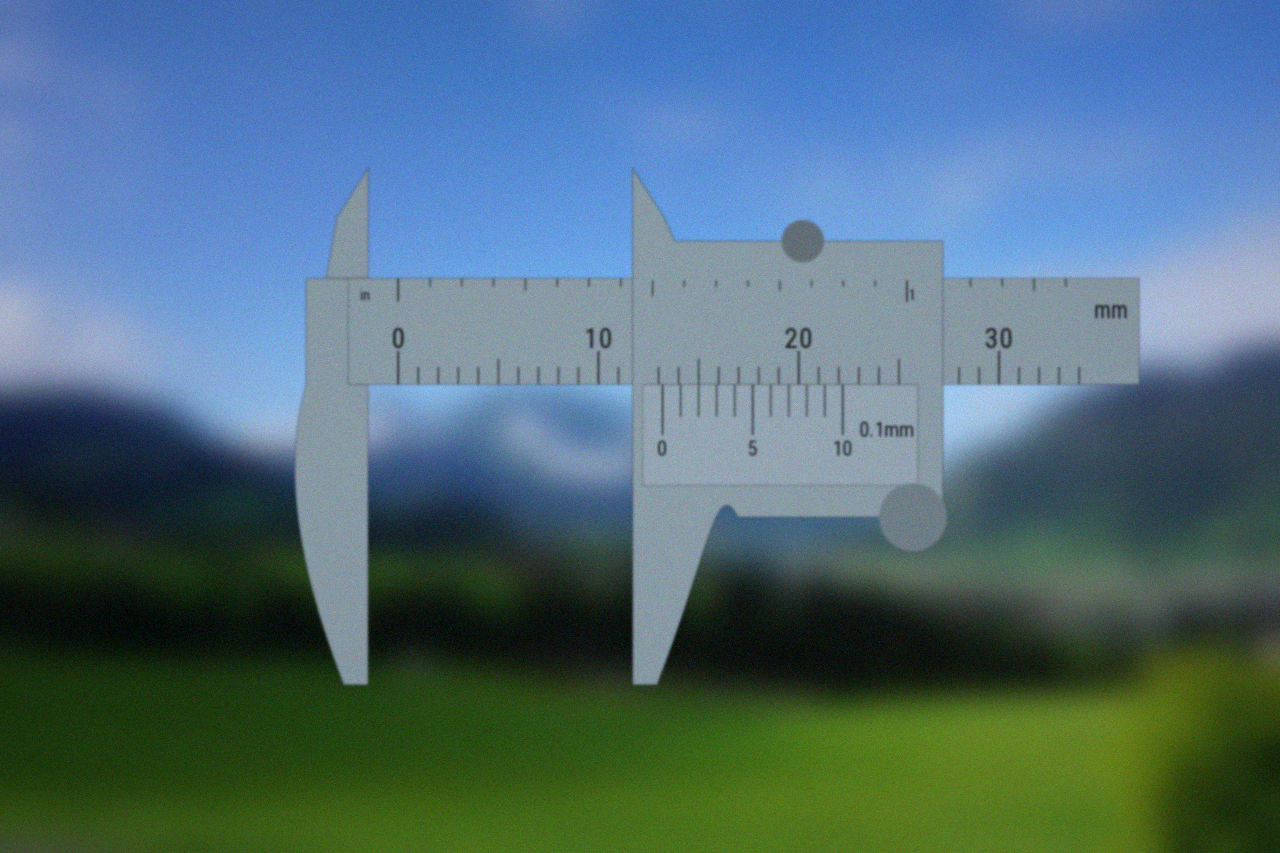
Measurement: **13.2** mm
